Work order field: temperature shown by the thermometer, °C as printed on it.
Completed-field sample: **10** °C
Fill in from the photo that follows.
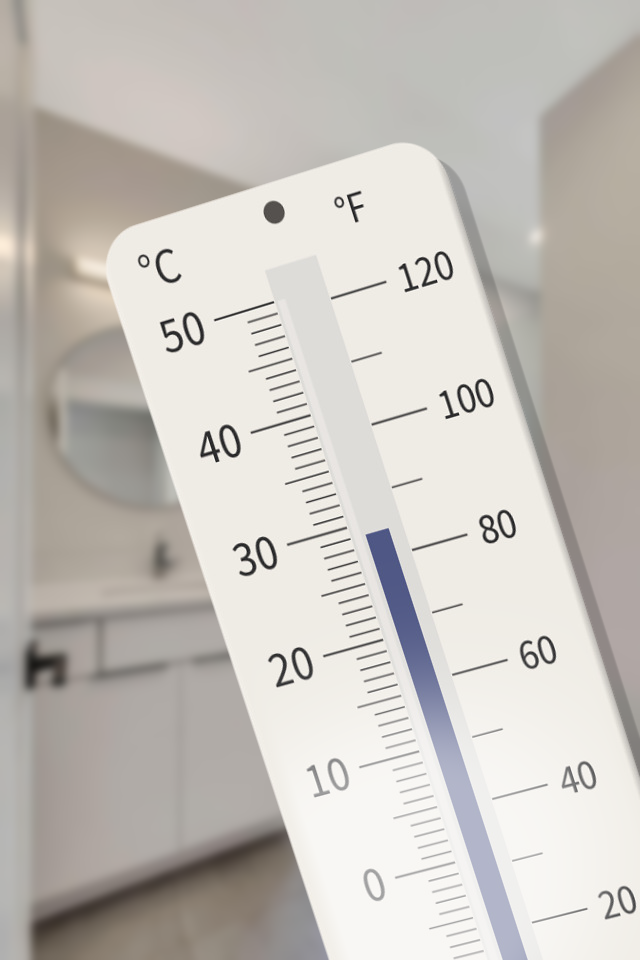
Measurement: **29** °C
